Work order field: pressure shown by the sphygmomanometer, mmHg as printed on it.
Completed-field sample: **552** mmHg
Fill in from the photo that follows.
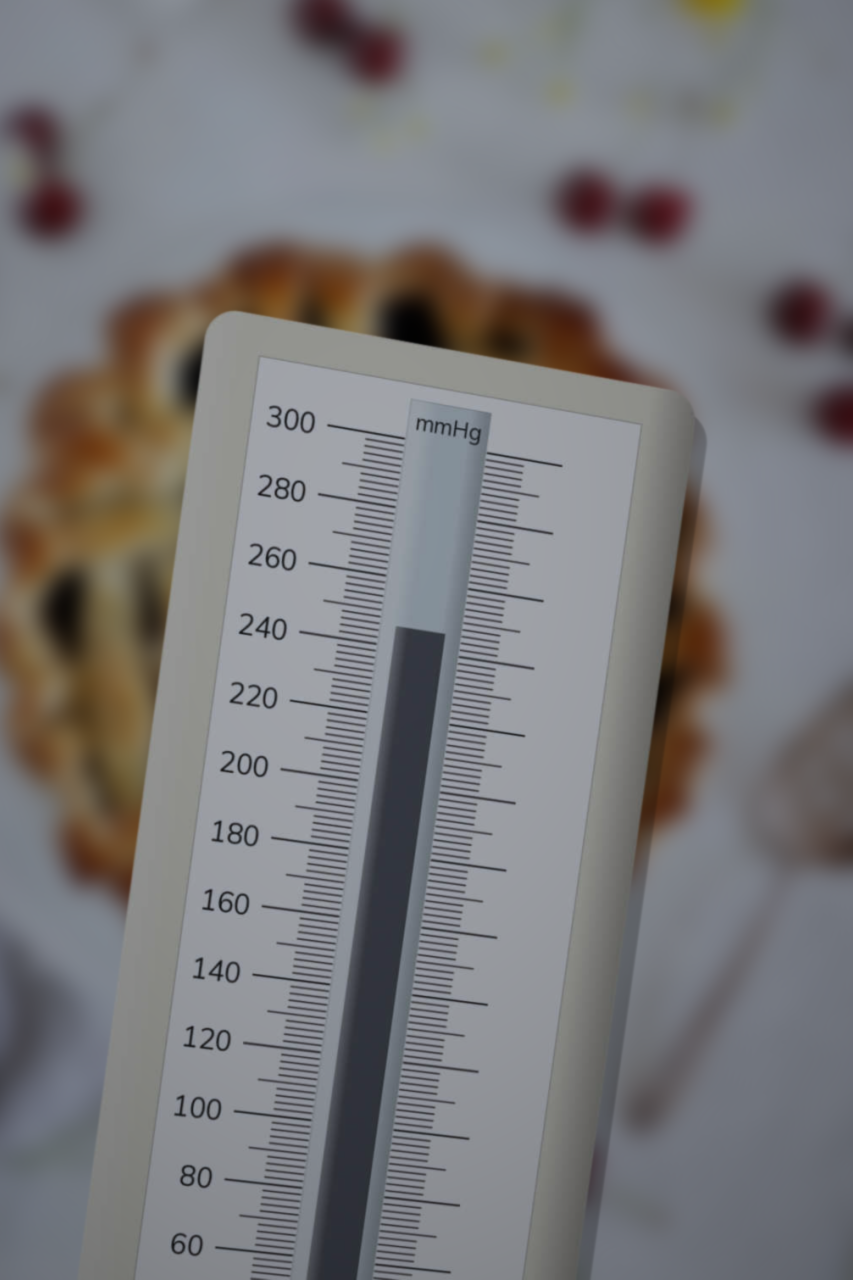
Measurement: **246** mmHg
